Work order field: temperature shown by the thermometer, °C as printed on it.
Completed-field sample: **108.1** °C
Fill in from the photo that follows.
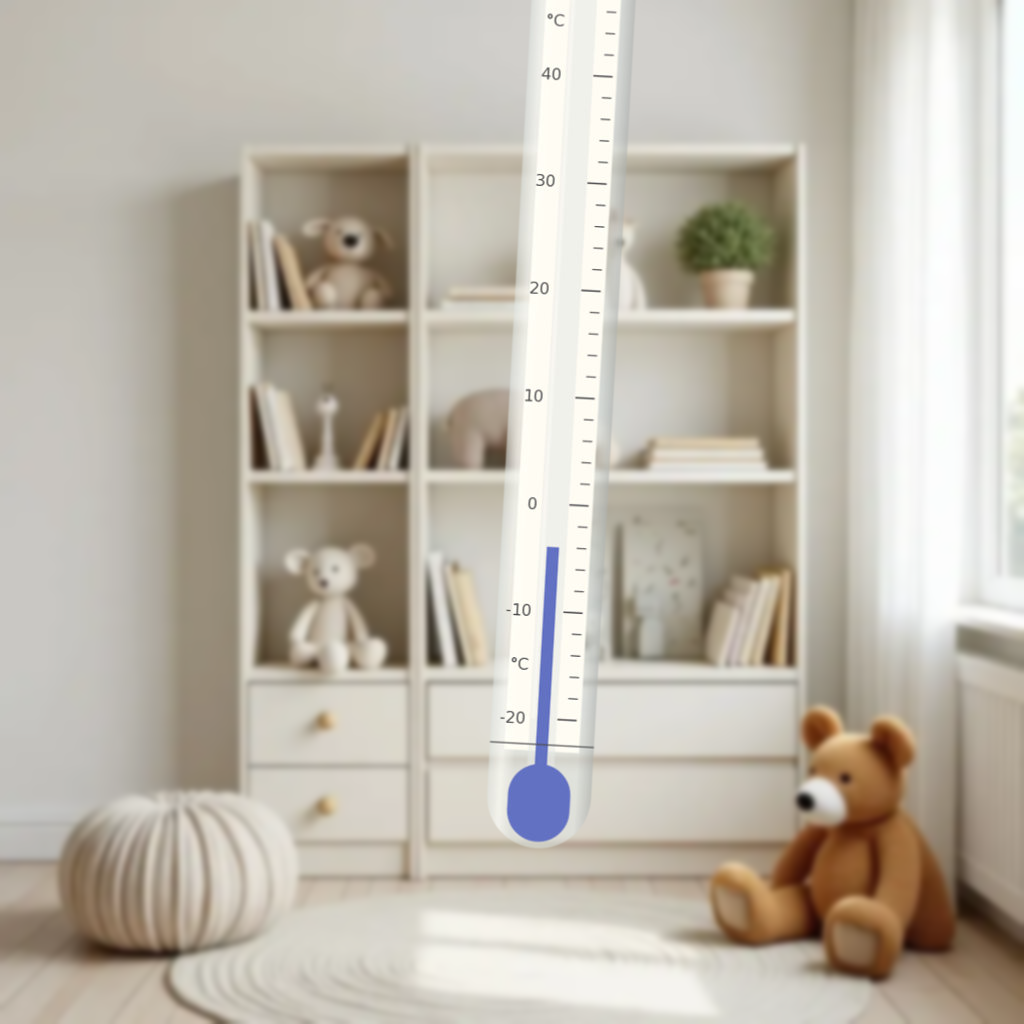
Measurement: **-4** °C
